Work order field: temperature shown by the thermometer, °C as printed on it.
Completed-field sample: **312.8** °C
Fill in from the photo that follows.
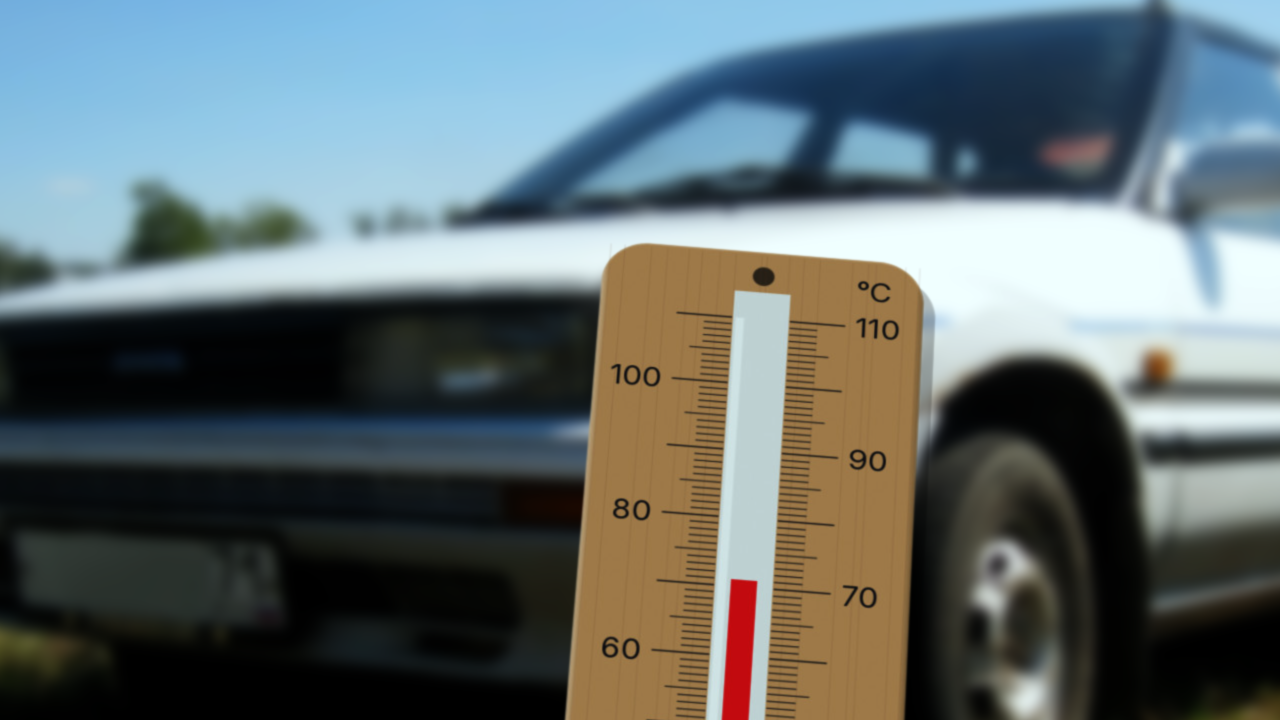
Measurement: **71** °C
